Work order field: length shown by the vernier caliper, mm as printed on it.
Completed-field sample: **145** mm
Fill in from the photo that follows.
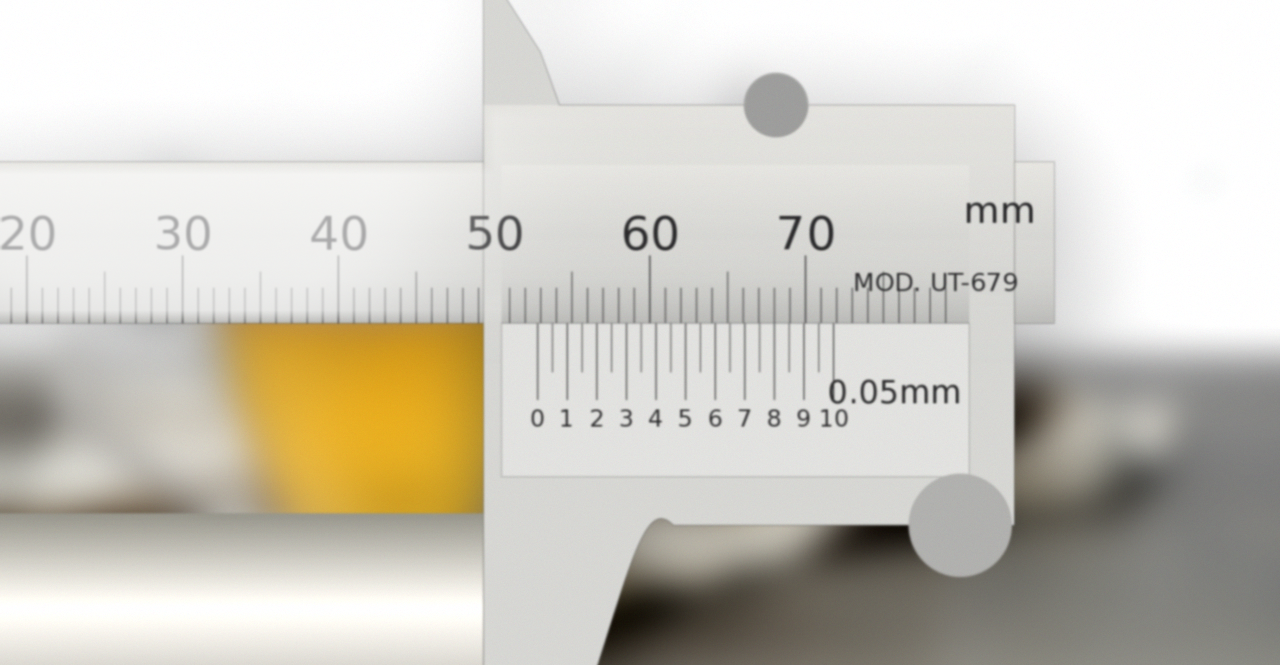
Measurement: **52.8** mm
